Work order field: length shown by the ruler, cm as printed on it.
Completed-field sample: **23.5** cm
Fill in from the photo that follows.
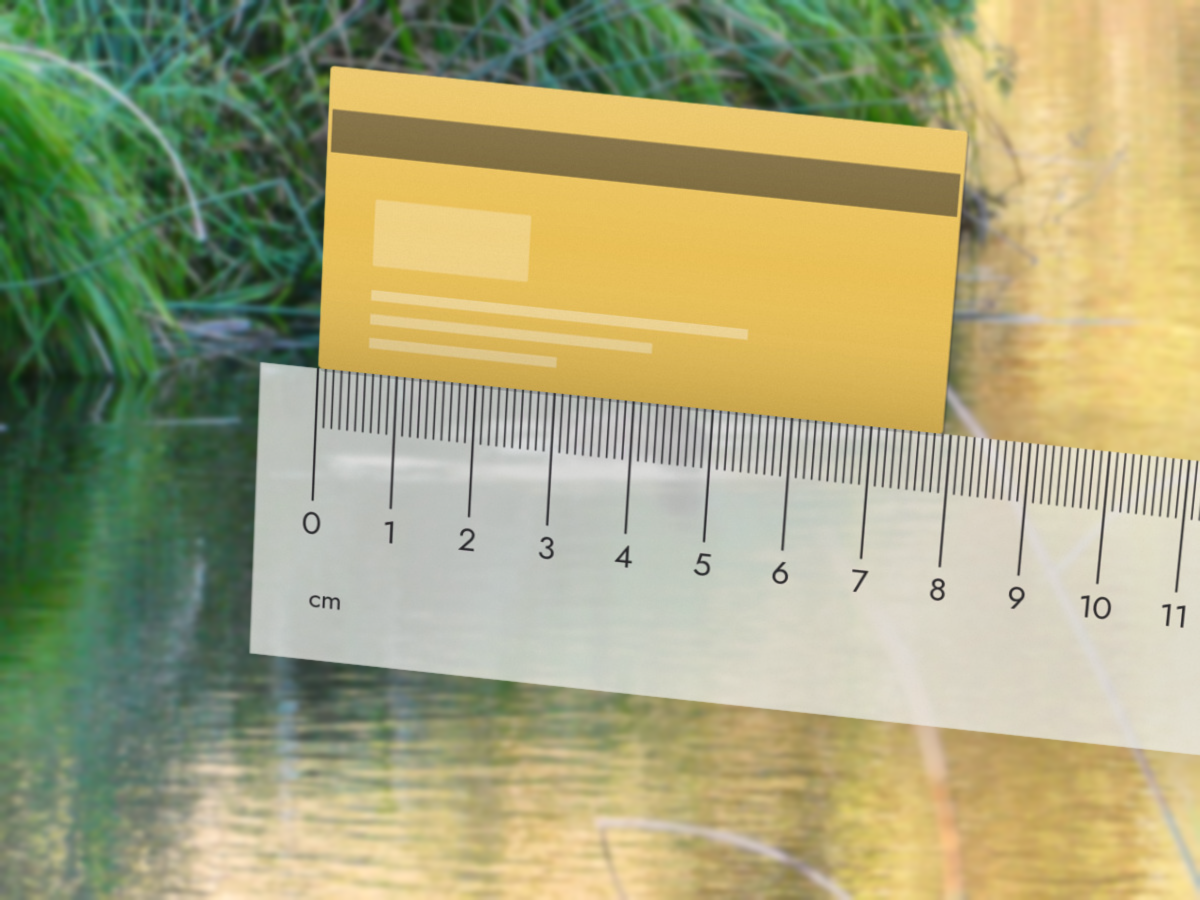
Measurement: **7.9** cm
